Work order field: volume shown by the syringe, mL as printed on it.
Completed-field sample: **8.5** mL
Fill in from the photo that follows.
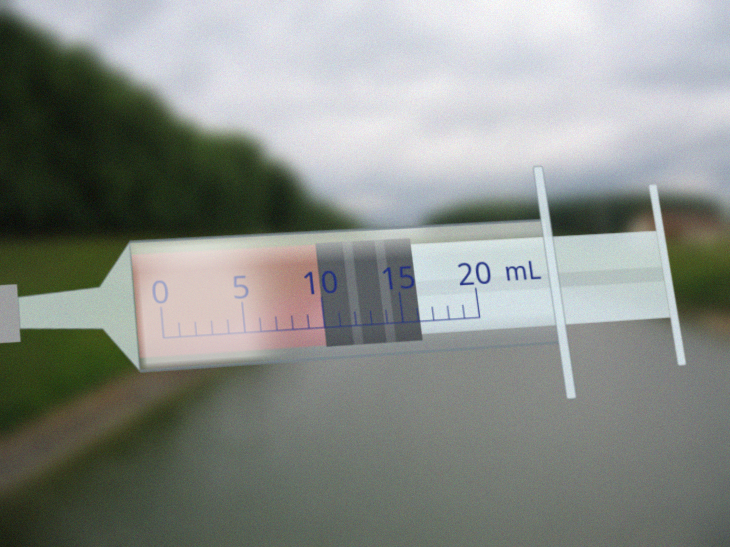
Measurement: **10** mL
